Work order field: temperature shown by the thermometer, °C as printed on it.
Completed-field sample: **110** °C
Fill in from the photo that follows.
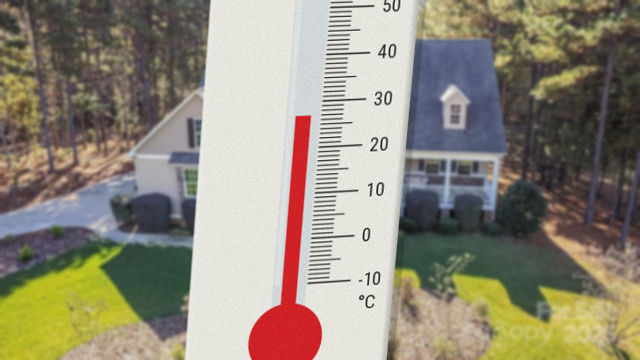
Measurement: **27** °C
